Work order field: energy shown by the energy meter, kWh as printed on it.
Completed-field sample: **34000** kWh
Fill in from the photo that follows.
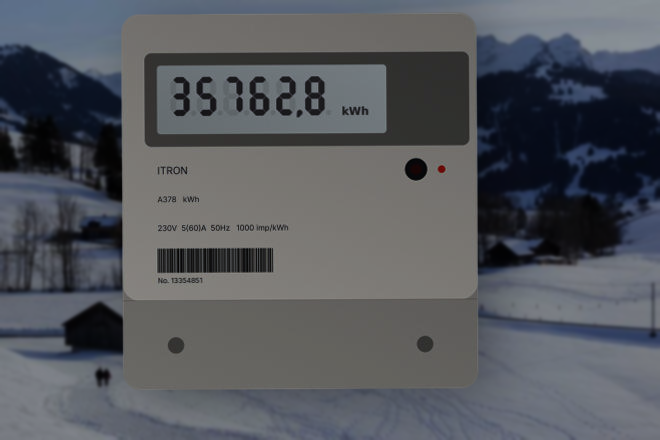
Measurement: **35762.8** kWh
